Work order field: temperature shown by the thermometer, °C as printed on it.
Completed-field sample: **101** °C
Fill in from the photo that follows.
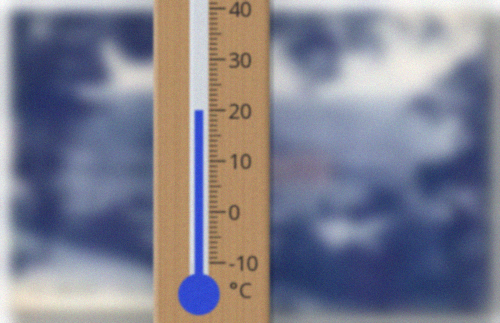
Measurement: **20** °C
